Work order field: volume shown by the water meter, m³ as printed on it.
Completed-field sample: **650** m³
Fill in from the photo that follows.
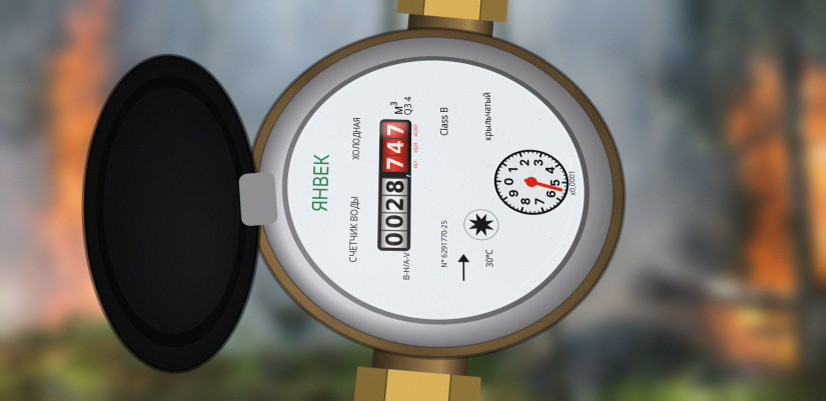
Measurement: **28.7475** m³
